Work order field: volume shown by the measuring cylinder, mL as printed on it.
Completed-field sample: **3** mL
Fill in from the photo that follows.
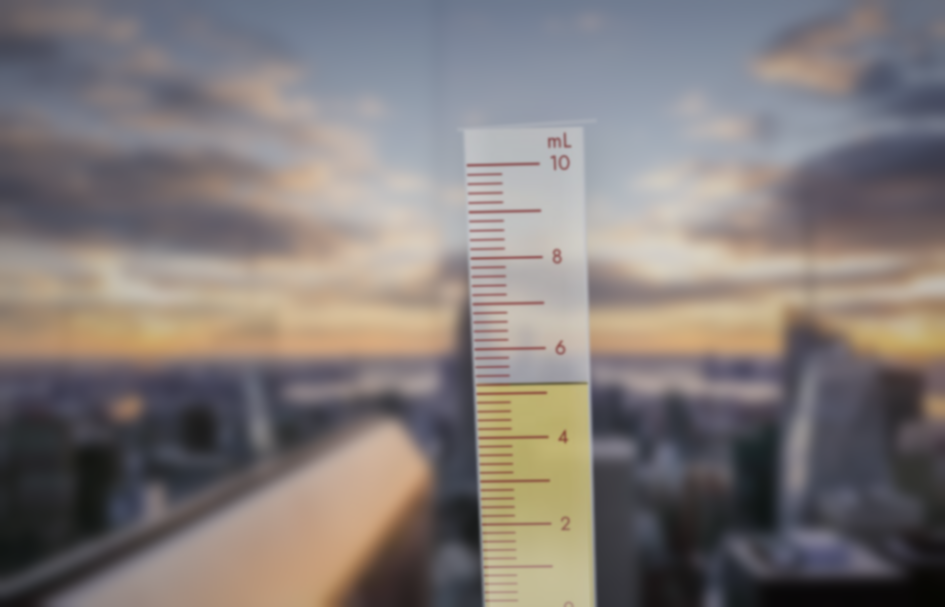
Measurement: **5.2** mL
